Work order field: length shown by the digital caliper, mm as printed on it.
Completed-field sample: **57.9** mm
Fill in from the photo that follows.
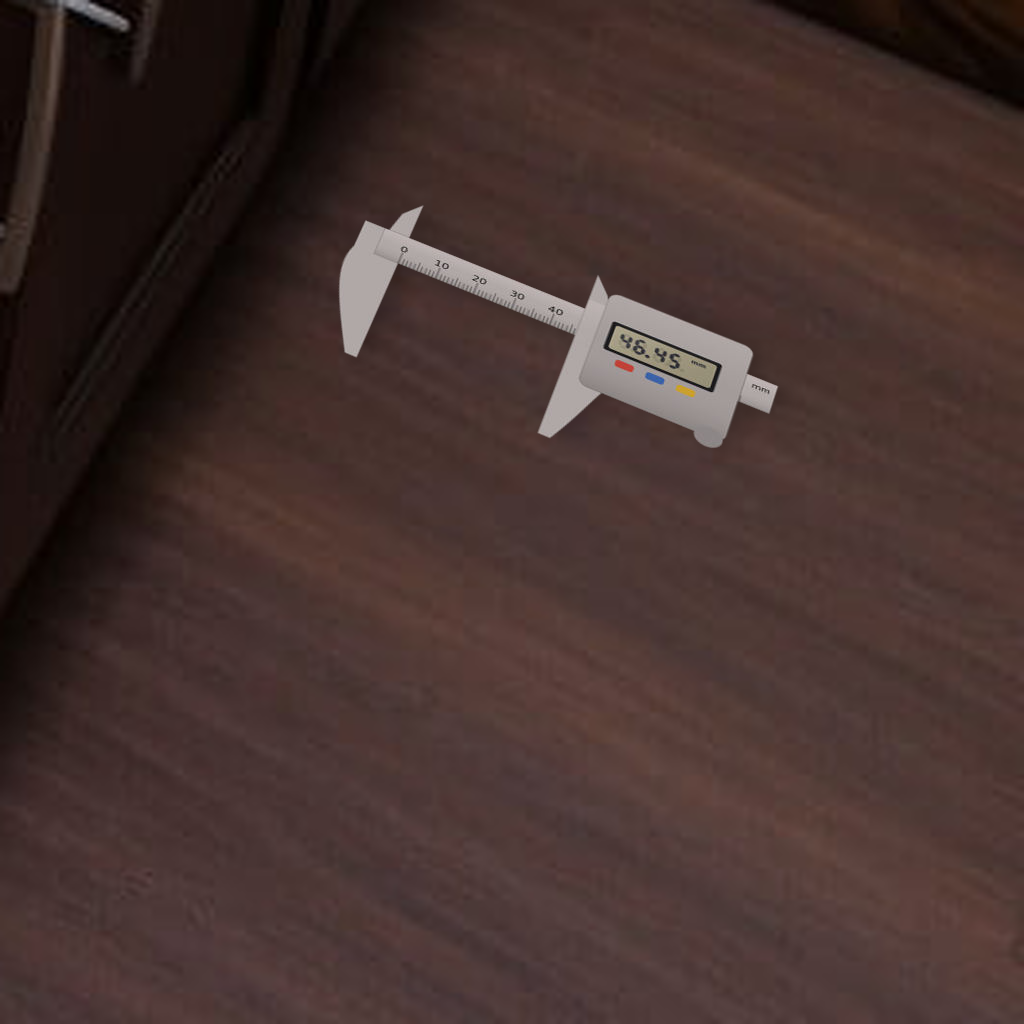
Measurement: **46.45** mm
